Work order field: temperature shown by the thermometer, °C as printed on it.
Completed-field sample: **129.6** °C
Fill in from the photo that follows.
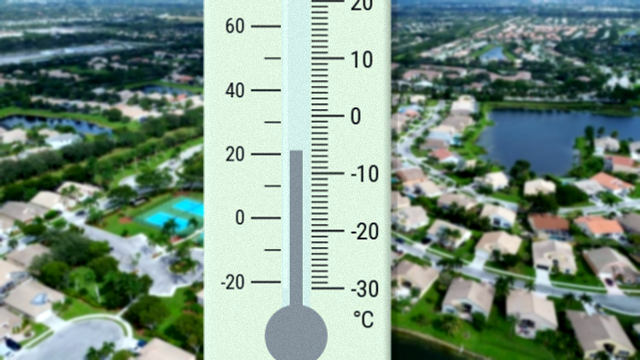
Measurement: **-6** °C
